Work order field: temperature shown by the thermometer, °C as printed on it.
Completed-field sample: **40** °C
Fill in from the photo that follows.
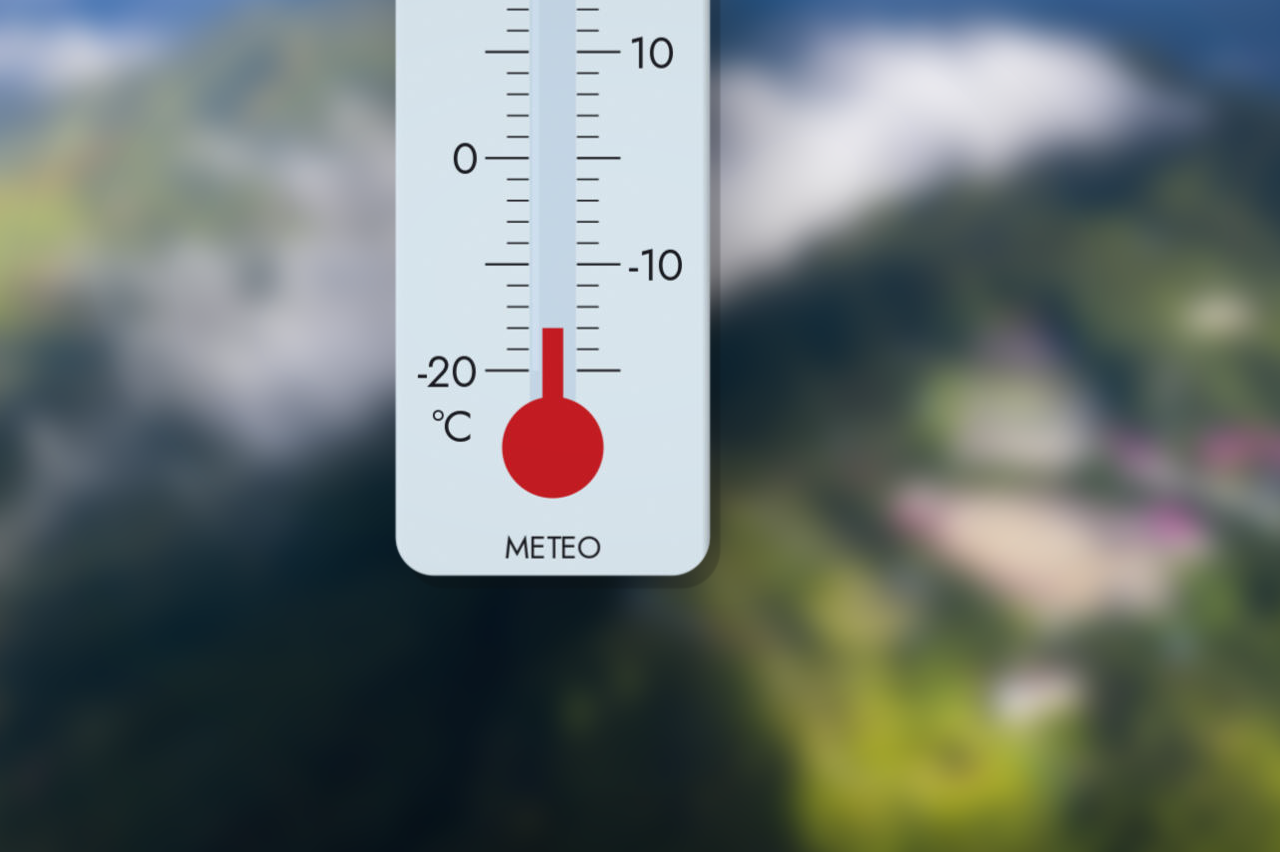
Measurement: **-16** °C
